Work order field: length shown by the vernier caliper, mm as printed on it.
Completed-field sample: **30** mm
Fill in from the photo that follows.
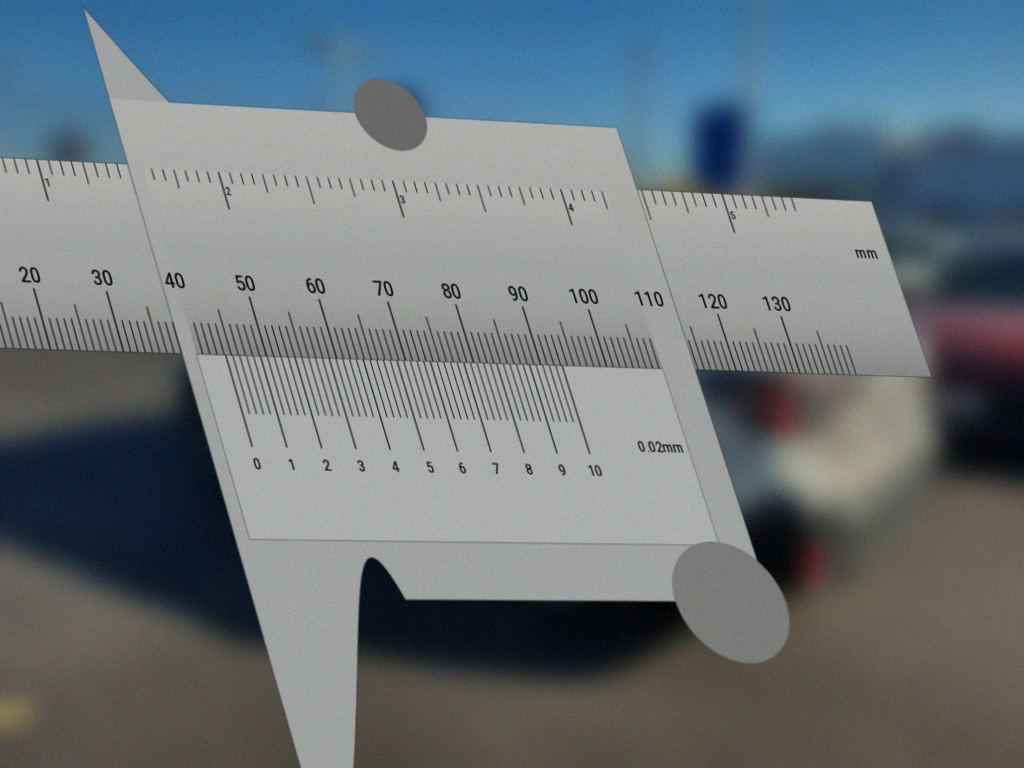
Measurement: **44.2** mm
